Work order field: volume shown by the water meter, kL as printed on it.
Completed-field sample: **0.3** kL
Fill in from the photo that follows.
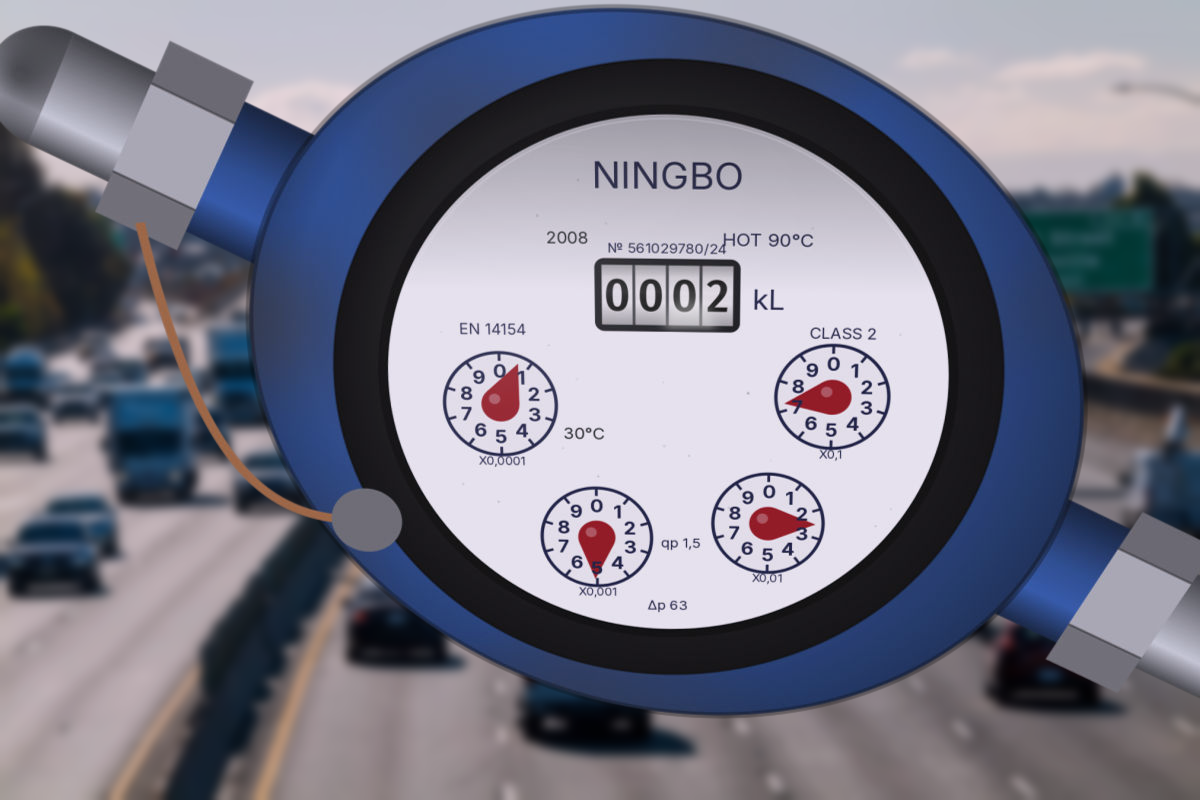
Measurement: **2.7250** kL
